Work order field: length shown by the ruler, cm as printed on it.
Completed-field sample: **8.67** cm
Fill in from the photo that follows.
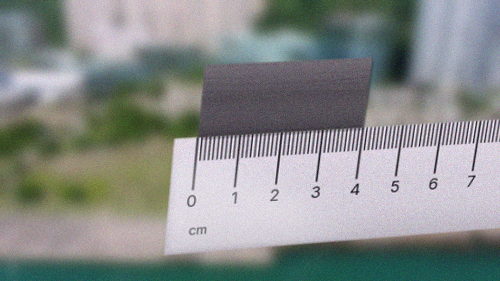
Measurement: **4** cm
